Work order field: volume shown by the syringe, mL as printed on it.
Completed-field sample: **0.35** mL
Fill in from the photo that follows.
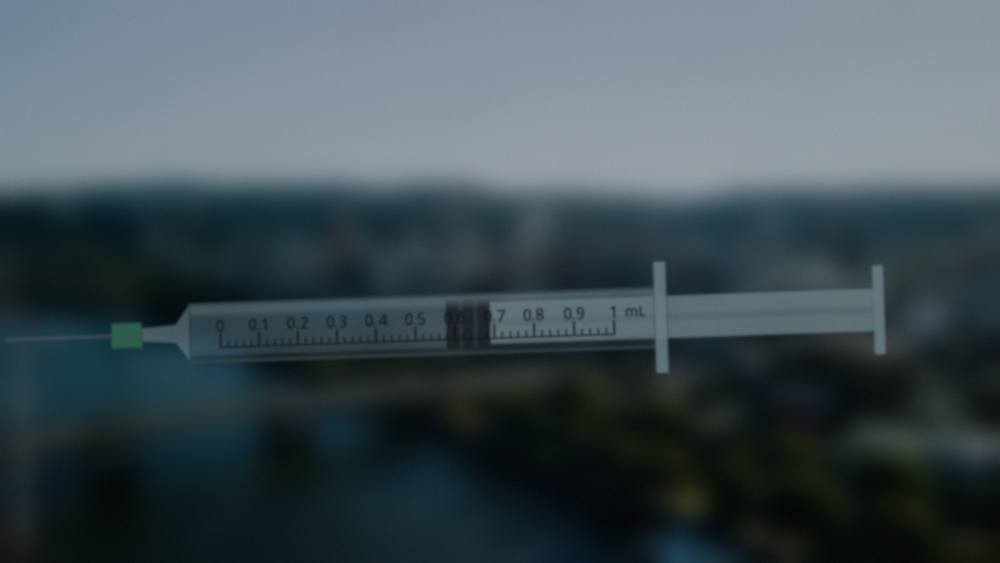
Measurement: **0.58** mL
